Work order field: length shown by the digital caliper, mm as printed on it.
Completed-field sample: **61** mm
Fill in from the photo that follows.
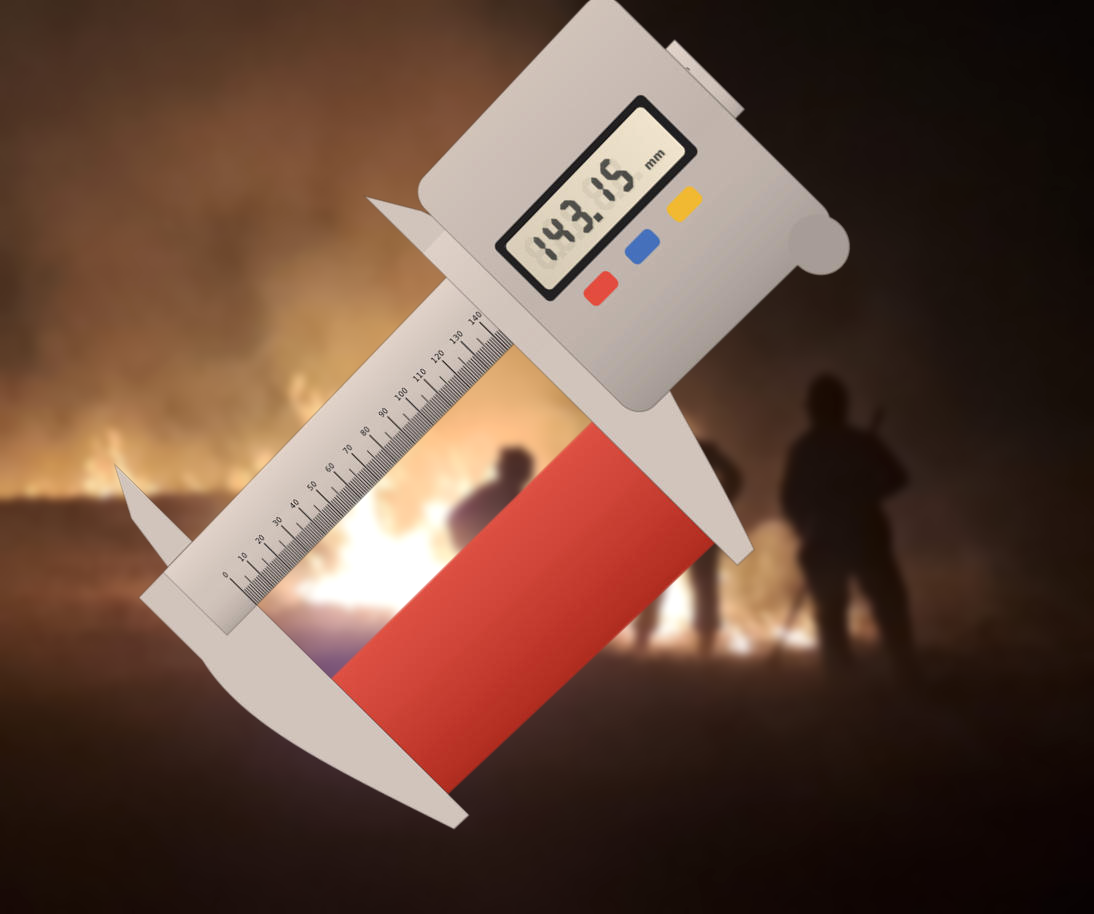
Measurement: **143.15** mm
